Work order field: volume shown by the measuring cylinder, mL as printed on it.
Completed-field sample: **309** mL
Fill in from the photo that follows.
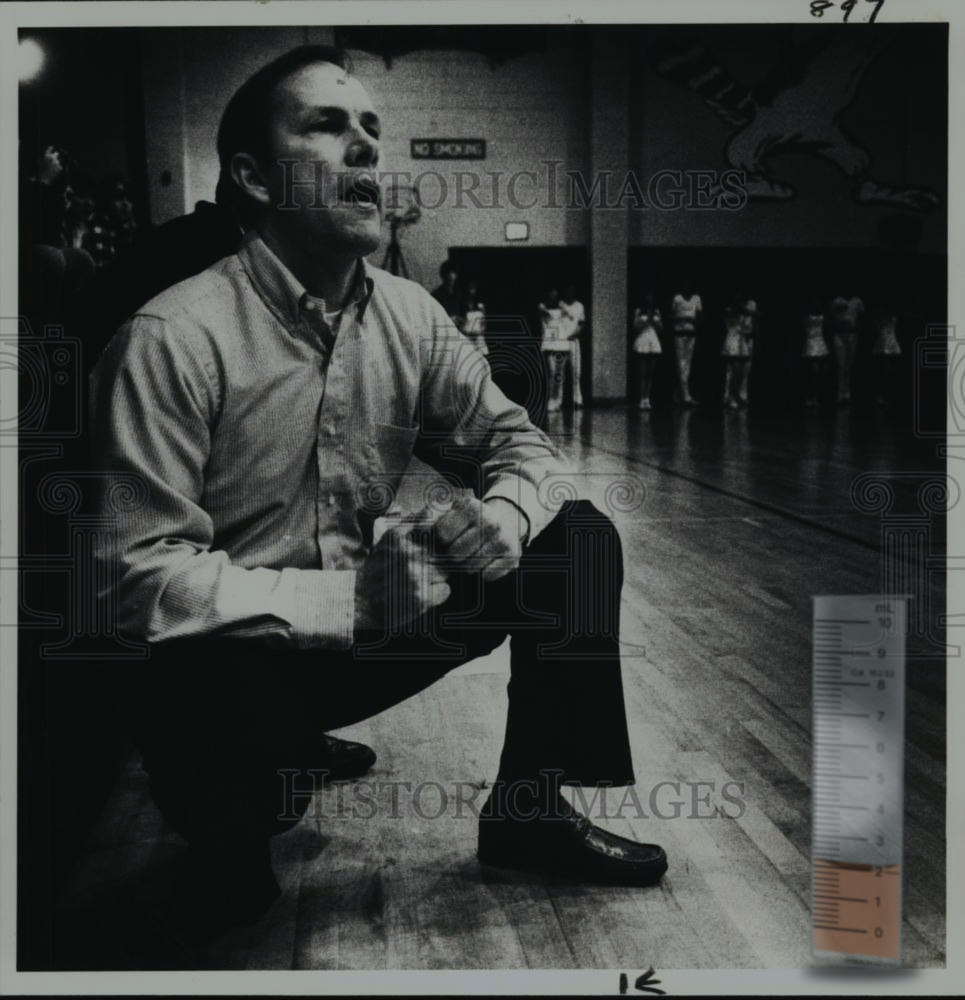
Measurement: **2** mL
